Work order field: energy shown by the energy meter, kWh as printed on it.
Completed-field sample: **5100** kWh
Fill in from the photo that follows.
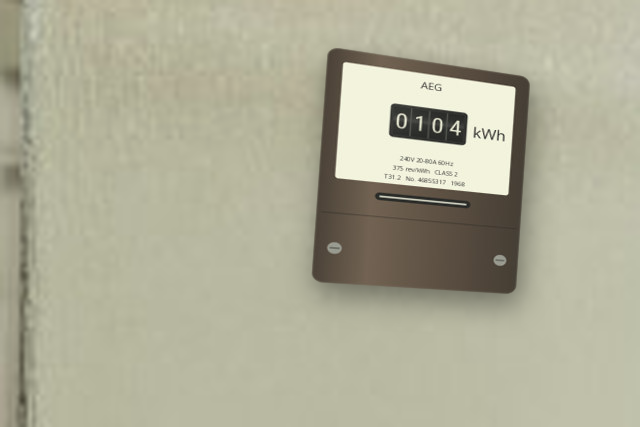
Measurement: **104** kWh
